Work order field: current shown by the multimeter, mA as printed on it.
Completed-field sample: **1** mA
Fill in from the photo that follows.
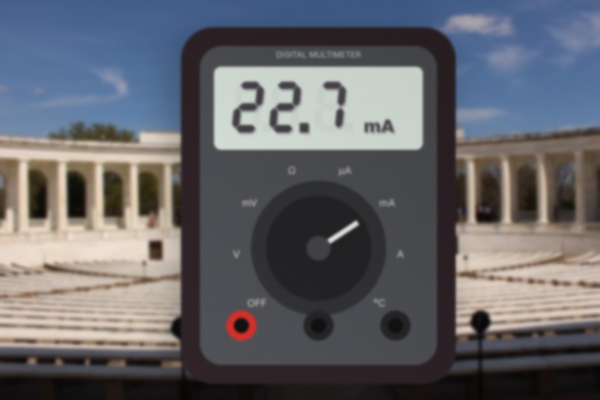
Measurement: **22.7** mA
